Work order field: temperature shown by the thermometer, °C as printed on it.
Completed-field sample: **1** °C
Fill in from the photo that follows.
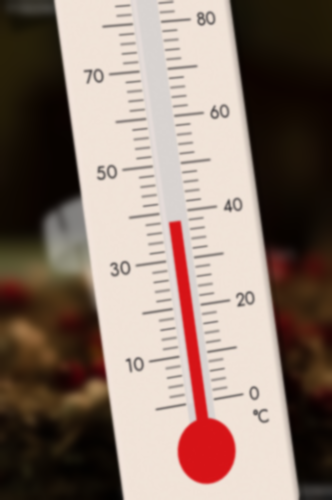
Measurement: **38** °C
